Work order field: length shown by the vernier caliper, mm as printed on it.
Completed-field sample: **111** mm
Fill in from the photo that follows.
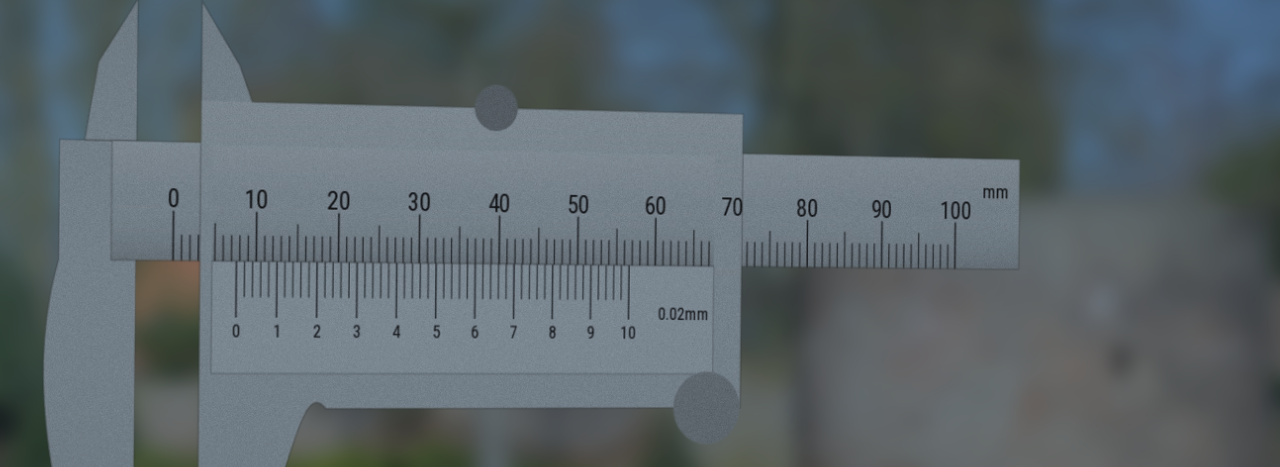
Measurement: **7.6** mm
